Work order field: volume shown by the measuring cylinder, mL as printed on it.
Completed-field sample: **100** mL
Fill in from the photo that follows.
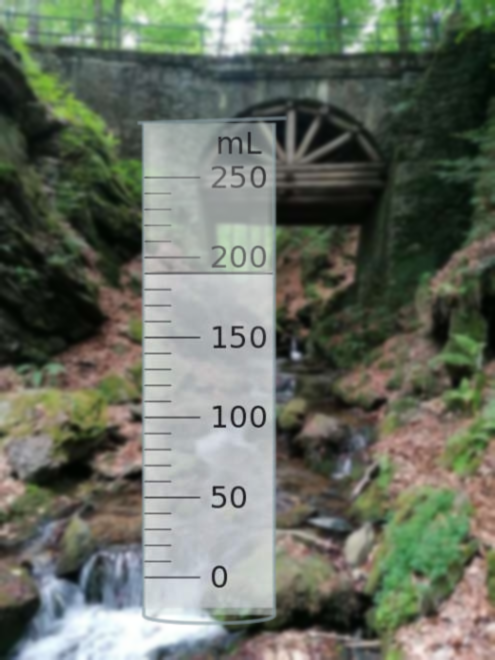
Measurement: **190** mL
